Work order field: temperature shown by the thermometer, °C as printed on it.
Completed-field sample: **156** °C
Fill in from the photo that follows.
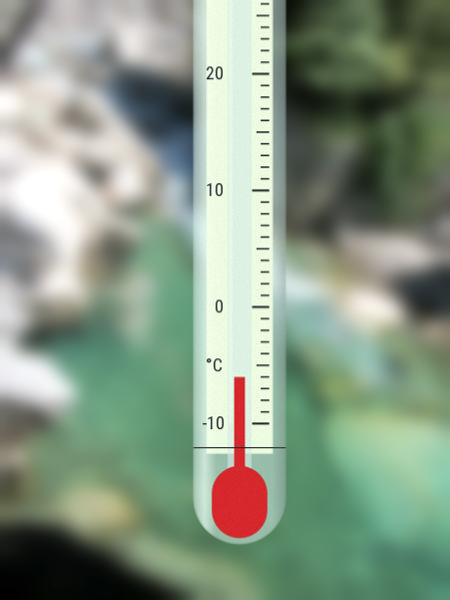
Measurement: **-6** °C
